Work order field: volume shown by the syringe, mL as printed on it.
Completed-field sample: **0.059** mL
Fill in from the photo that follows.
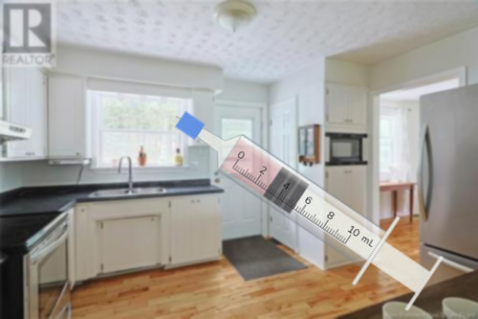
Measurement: **3** mL
